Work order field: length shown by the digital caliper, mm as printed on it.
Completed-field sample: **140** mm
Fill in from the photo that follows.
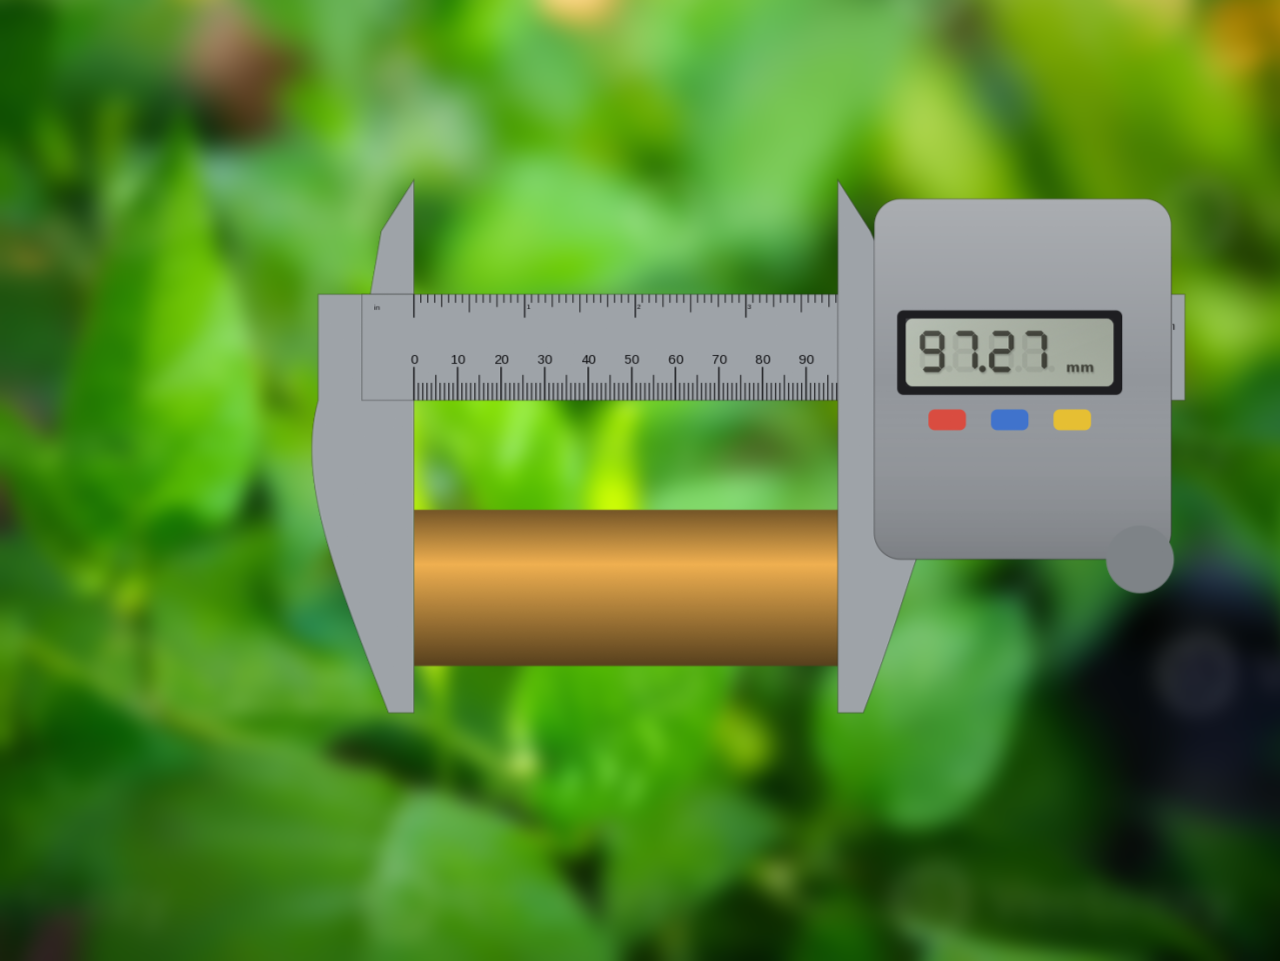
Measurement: **97.27** mm
